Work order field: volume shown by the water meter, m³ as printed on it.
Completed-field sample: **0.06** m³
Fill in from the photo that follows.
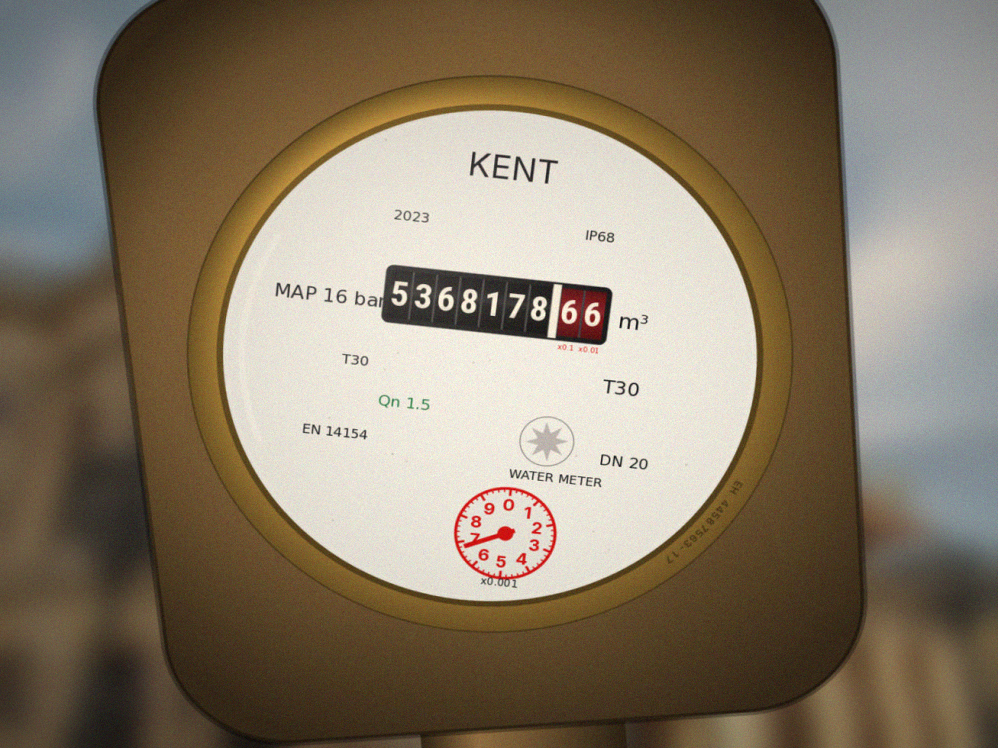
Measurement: **5368178.666** m³
